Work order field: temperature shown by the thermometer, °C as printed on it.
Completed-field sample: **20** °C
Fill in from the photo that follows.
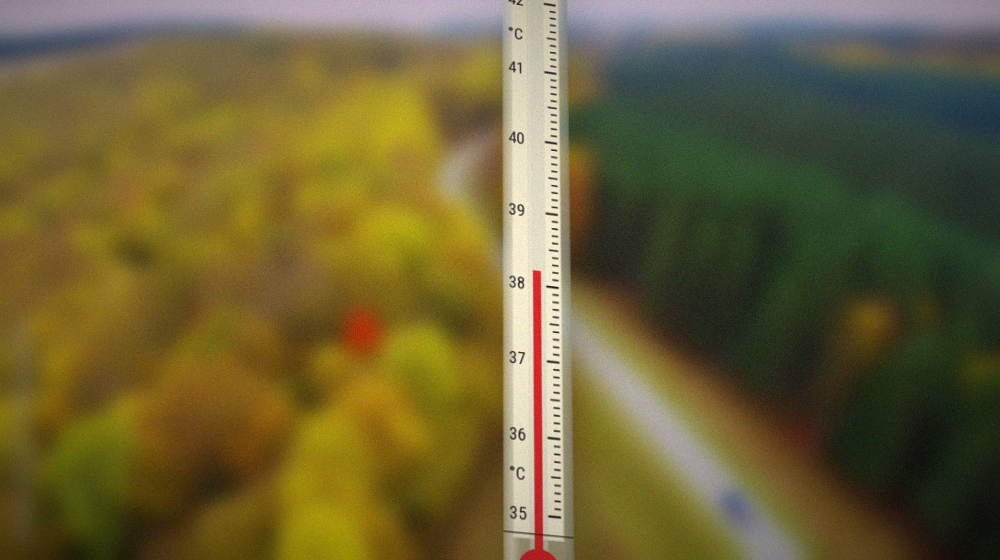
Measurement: **38.2** °C
